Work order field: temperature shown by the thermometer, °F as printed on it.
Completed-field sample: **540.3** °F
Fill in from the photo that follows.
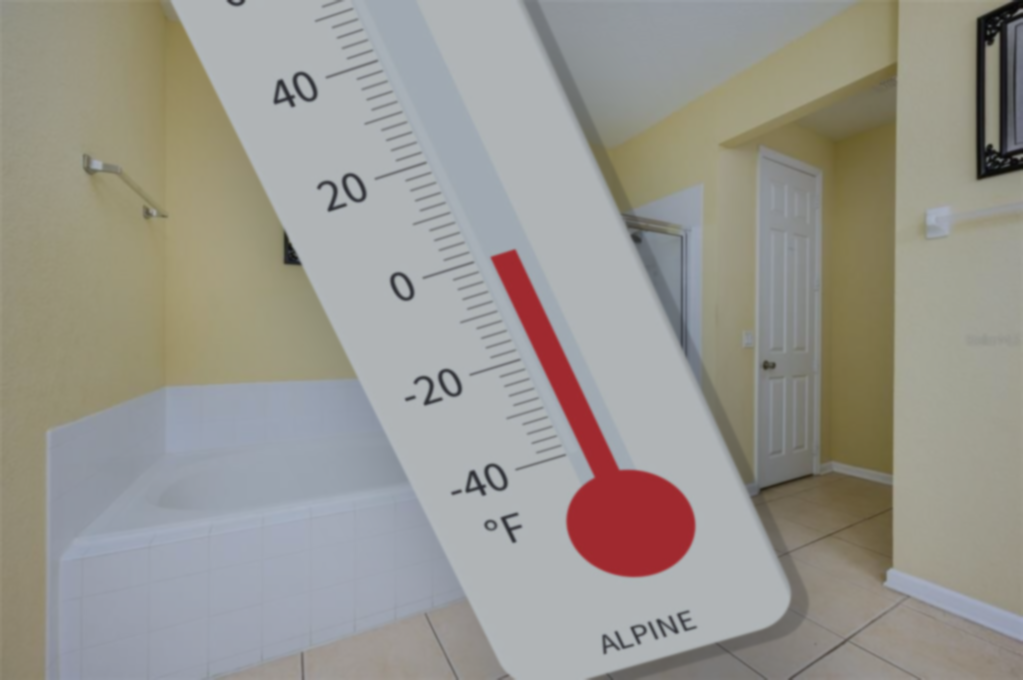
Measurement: **0** °F
